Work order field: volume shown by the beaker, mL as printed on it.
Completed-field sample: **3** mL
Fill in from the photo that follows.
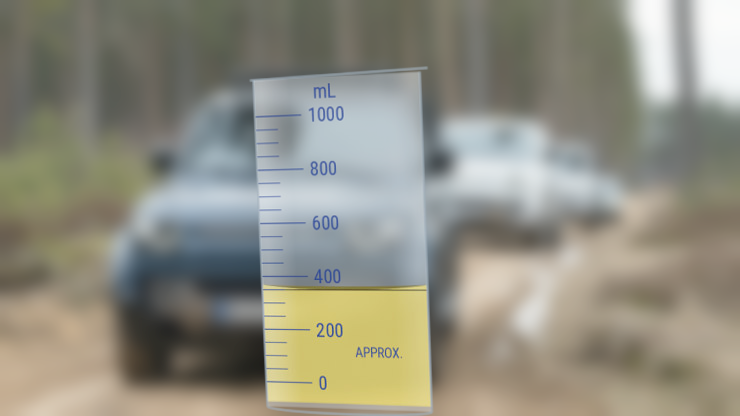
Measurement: **350** mL
